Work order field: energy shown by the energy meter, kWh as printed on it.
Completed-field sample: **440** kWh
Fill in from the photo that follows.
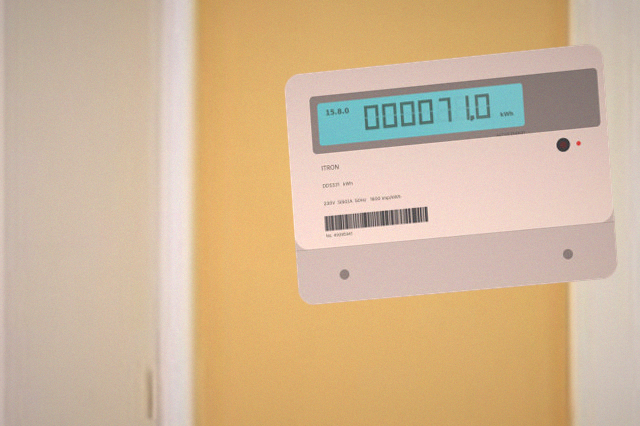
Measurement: **71.0** kWh
